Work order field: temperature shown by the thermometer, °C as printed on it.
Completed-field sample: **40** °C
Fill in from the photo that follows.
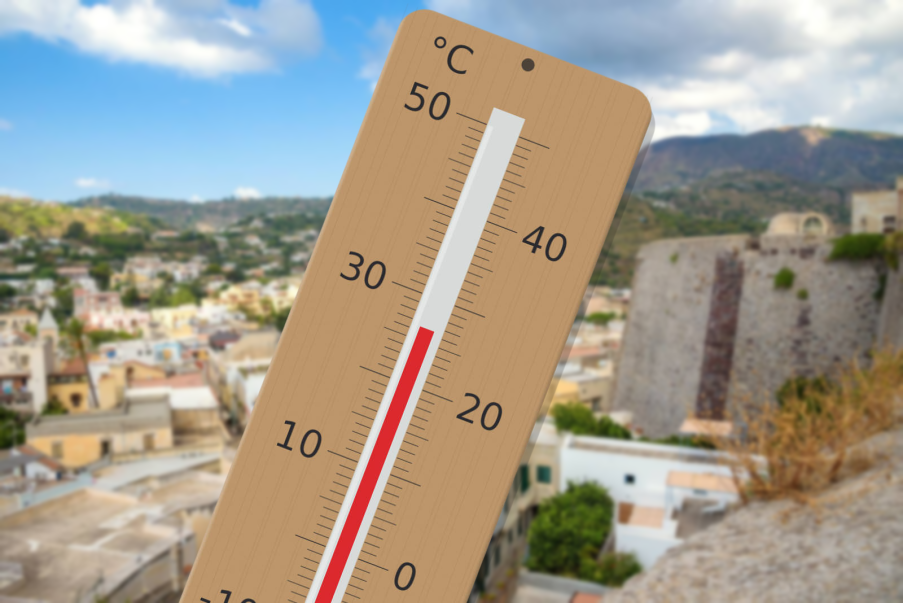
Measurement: **26.5** °C
